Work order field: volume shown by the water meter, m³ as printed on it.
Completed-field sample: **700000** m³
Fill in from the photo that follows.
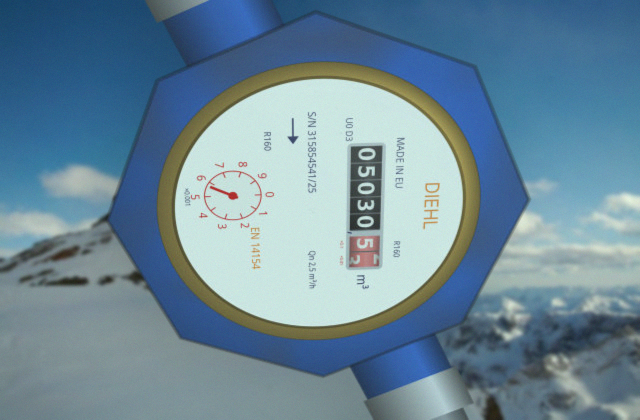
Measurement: **5030.525** m³
